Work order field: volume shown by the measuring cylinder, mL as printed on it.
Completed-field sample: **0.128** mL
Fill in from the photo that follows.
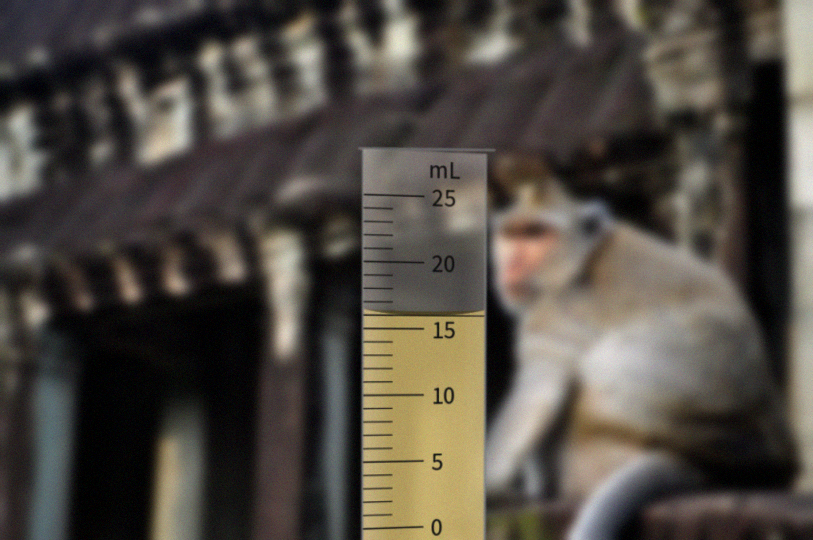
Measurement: **16** mL
